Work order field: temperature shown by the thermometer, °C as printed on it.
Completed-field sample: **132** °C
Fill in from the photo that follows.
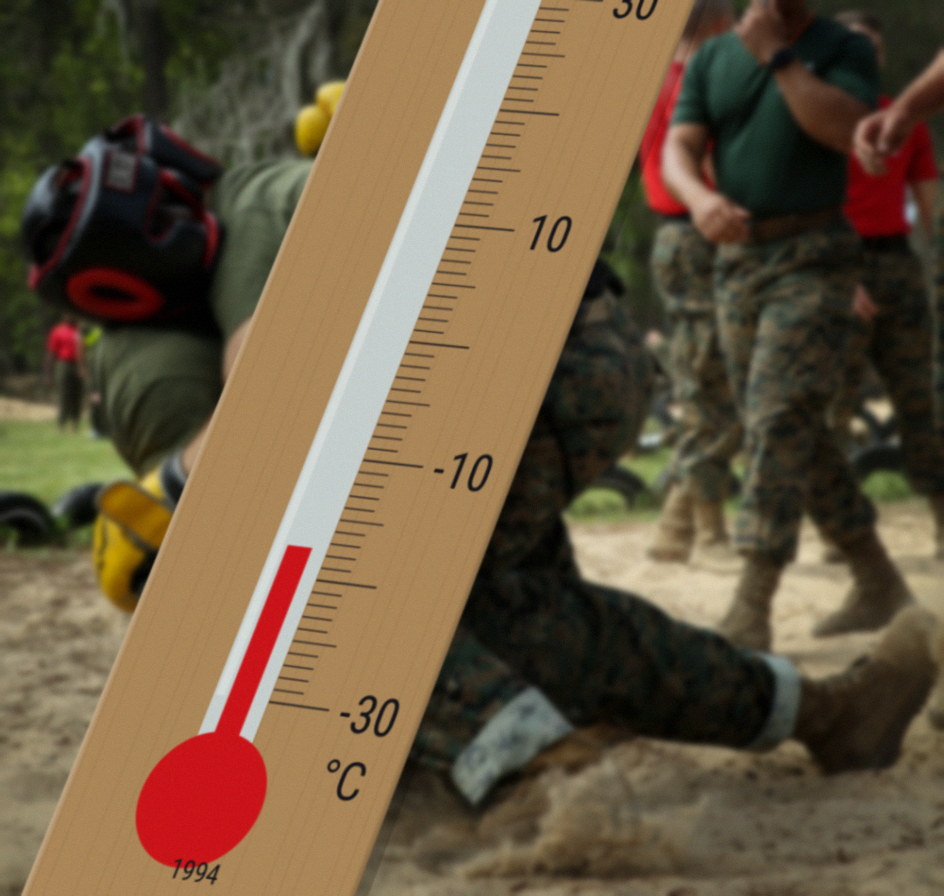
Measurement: **-17.5** °C
